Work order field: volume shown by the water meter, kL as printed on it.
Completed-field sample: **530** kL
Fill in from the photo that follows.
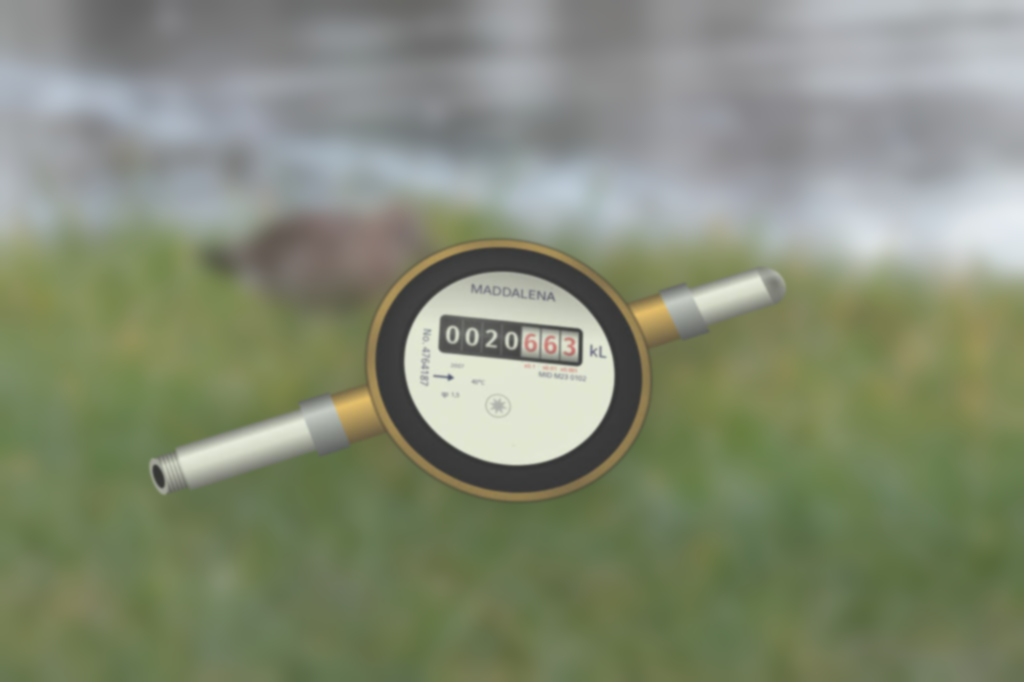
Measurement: **20.663** kL
